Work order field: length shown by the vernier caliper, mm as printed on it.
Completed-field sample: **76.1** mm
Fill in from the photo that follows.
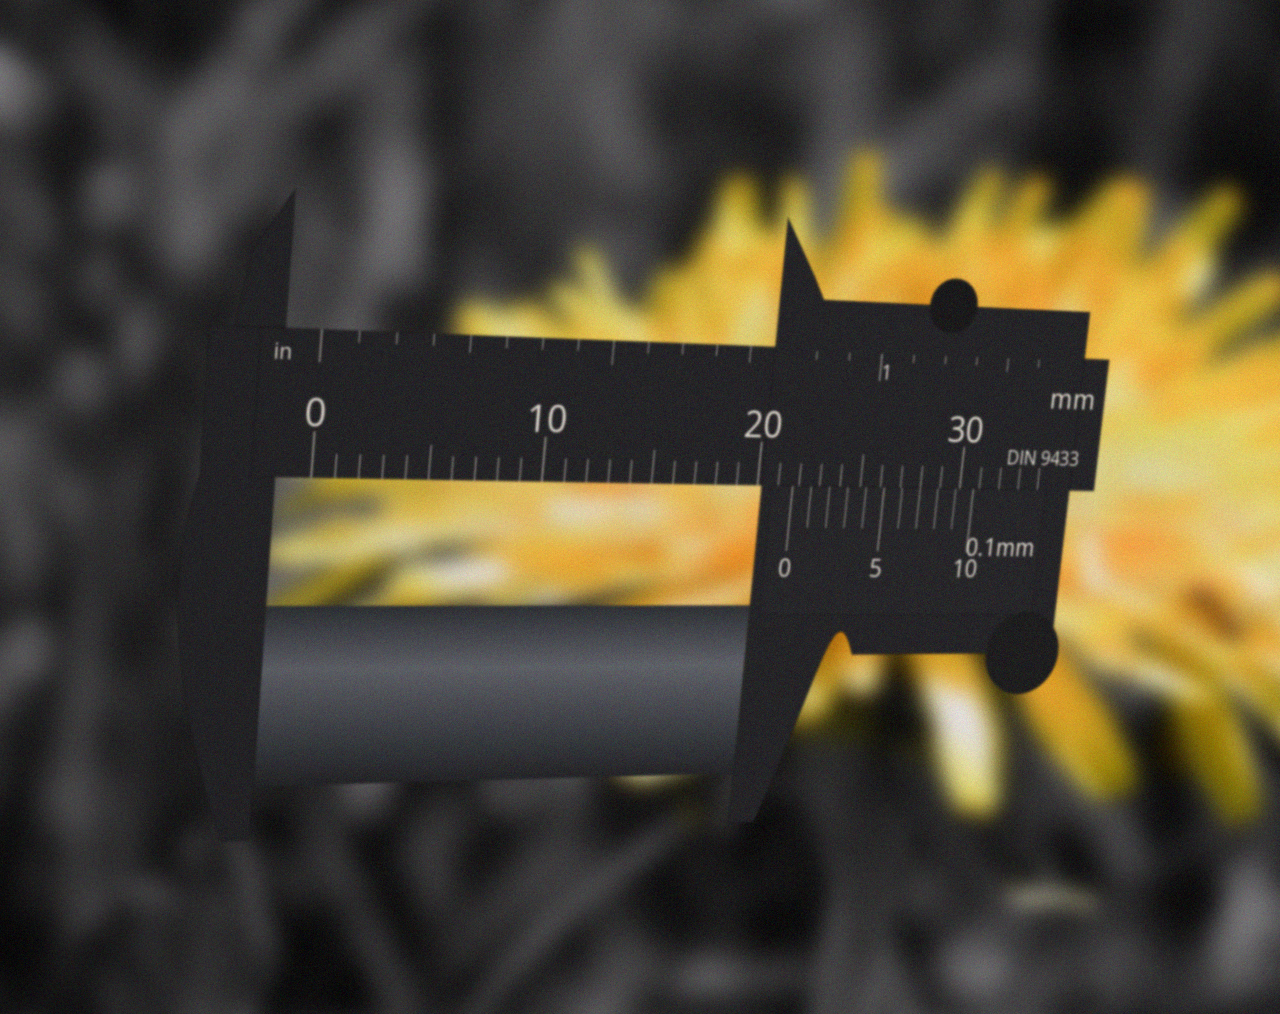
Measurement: **21.7** mm
